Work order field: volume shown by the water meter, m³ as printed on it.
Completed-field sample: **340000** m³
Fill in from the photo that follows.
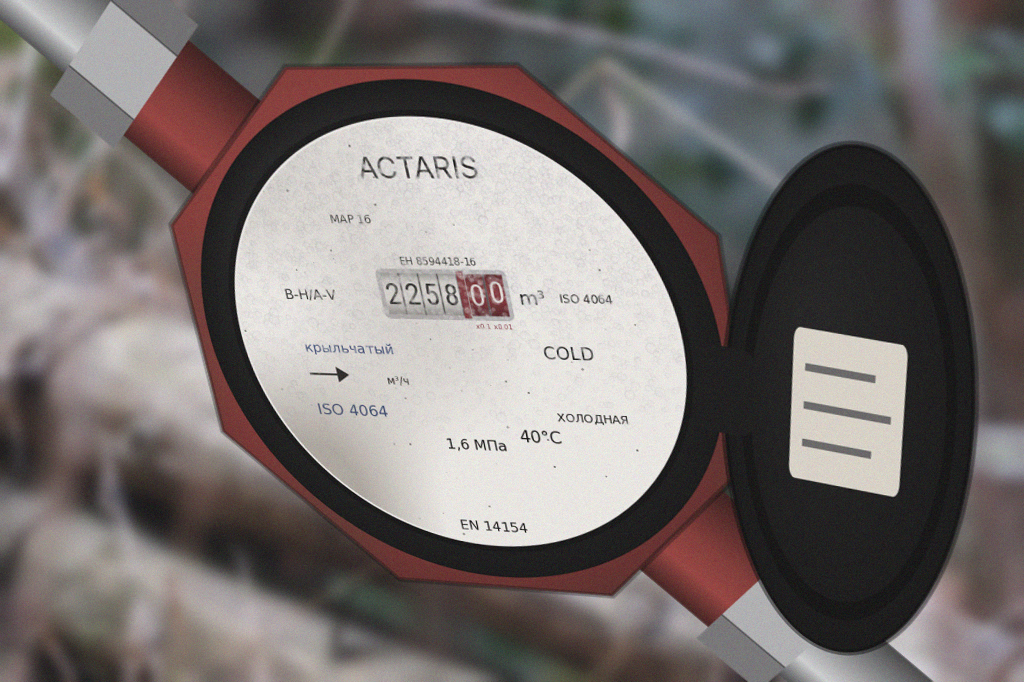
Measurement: **2258.00** m³
